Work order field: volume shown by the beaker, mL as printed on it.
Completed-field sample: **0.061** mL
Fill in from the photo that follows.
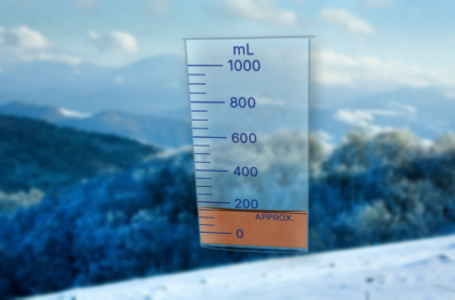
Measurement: **150** mL
